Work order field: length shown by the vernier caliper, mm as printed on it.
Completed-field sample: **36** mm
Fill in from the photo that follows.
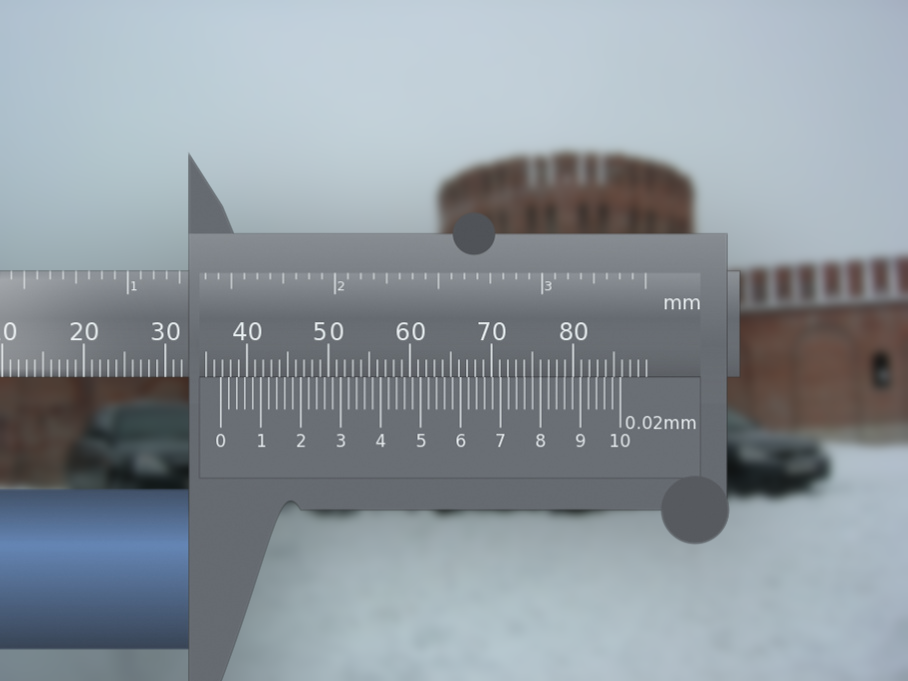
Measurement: **36.8** mm
